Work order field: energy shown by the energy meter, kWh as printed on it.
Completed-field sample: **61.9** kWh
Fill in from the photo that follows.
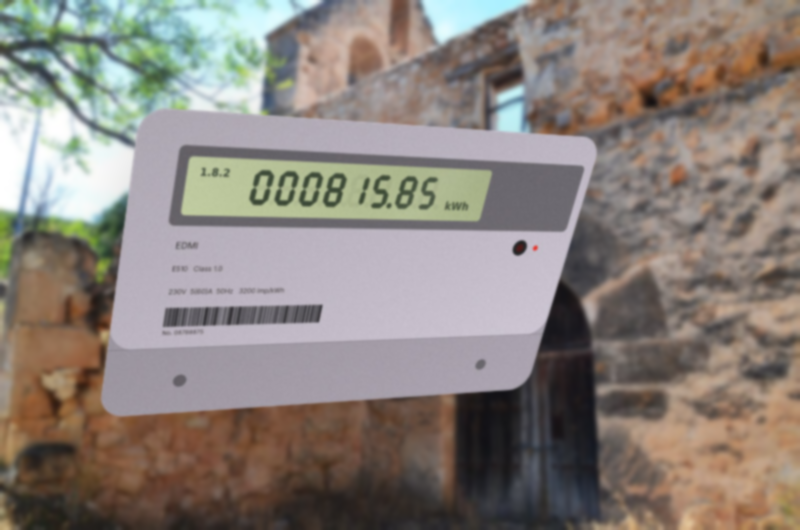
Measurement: **815.85** kWh
